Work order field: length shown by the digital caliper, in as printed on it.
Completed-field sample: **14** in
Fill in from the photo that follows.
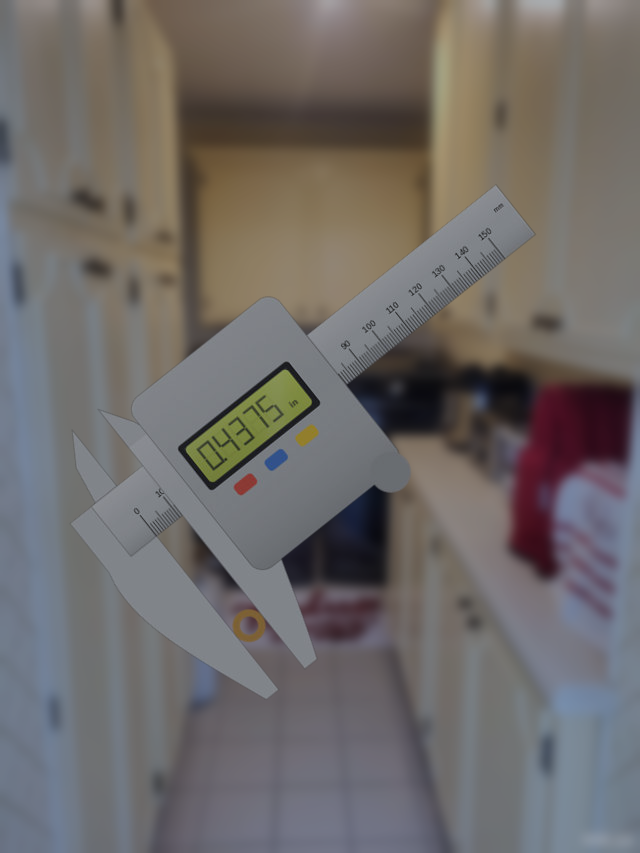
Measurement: **0.4375** in
